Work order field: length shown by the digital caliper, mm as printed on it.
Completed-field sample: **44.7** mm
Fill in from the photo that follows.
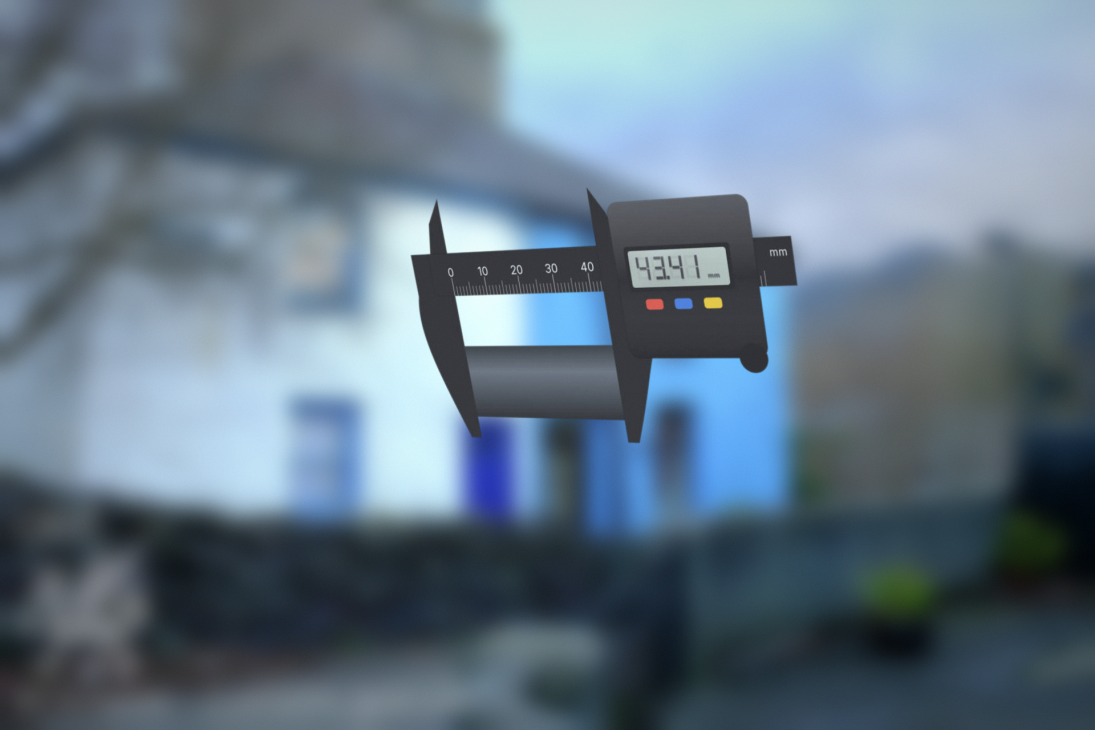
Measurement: **43.41** mm
